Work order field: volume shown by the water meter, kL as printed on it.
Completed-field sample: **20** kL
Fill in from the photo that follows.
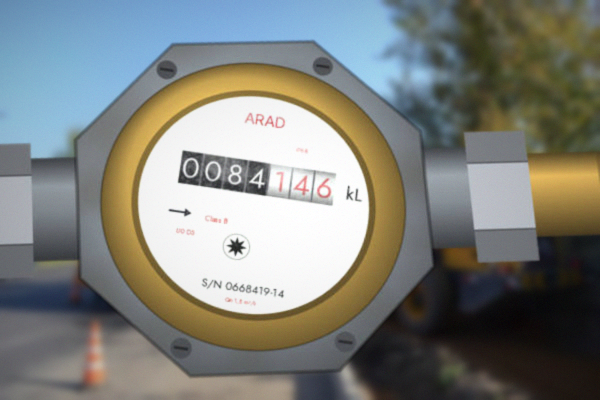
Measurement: **84.146** kL
